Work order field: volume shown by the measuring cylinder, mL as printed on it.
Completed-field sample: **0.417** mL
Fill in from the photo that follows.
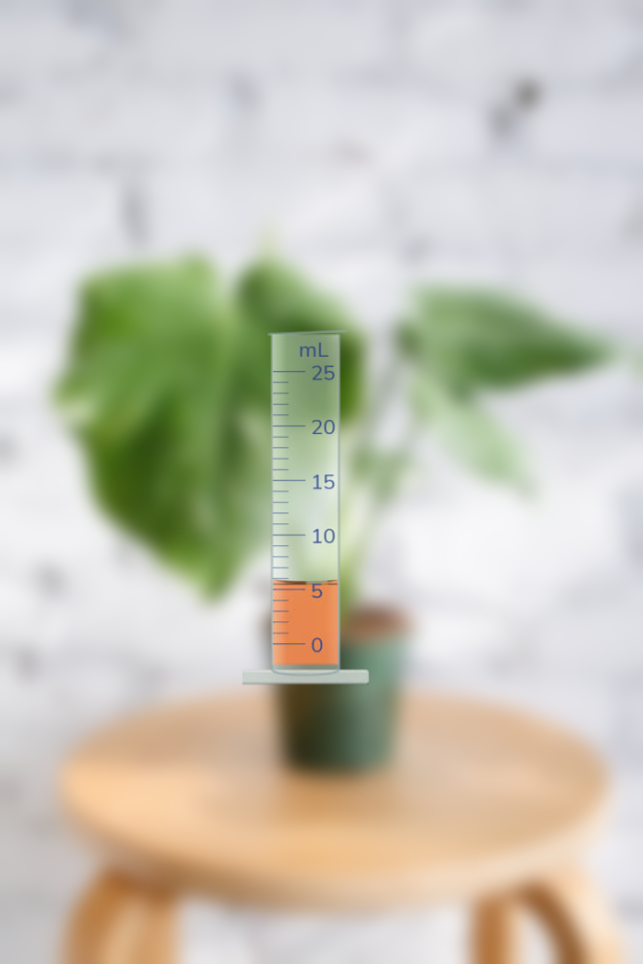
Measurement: **5.5** mL
